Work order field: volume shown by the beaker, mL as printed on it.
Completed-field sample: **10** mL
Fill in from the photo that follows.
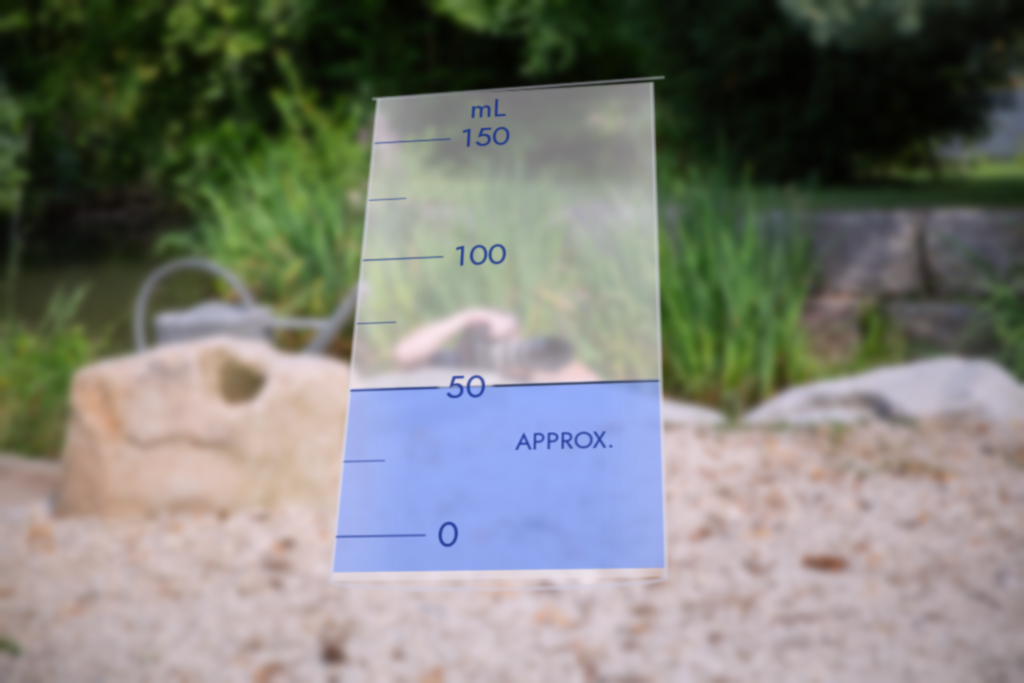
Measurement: **50** mL
